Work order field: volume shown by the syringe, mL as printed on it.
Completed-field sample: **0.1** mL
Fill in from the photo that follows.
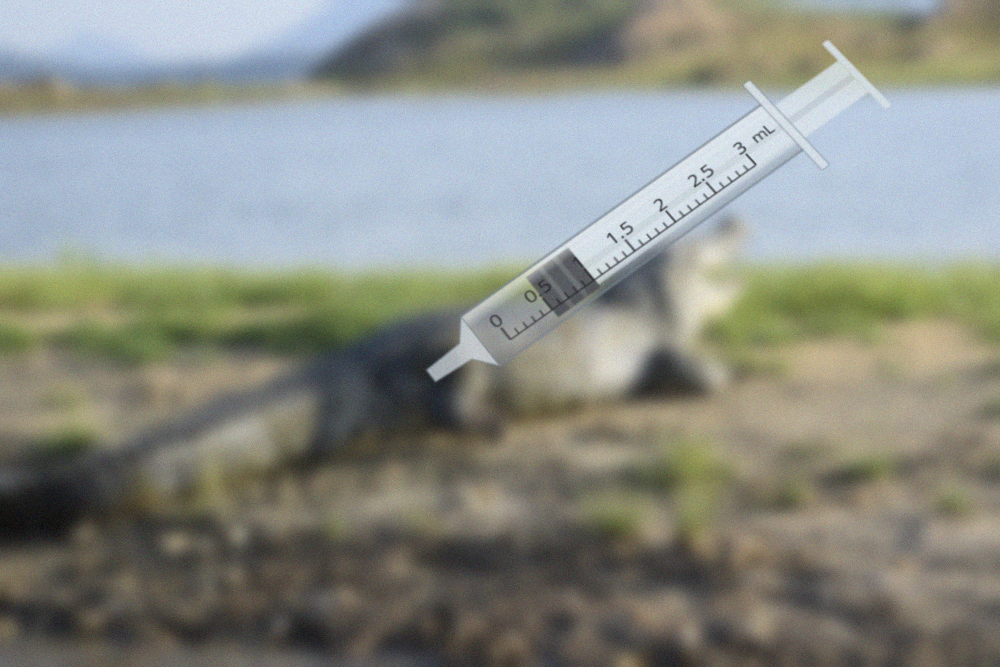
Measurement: **0.5** mL
